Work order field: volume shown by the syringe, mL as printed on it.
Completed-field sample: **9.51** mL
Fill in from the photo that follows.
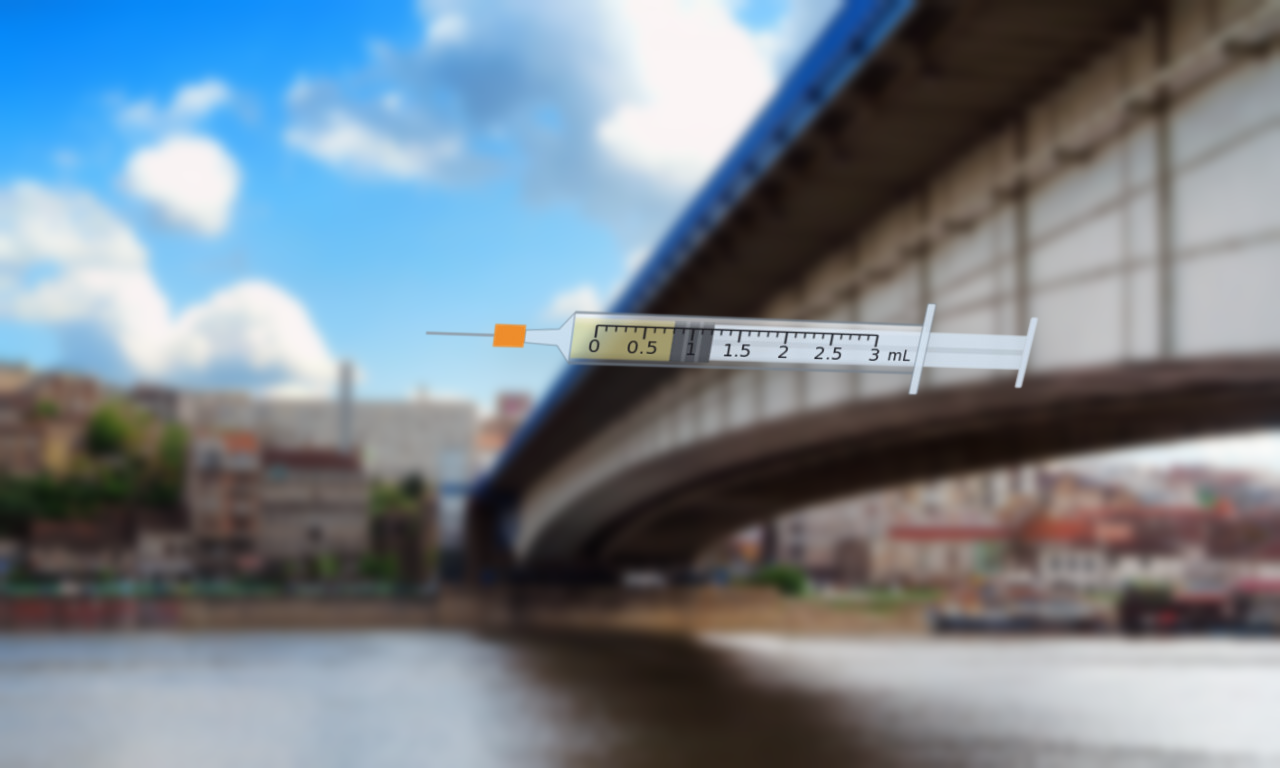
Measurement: **0.8** mL
